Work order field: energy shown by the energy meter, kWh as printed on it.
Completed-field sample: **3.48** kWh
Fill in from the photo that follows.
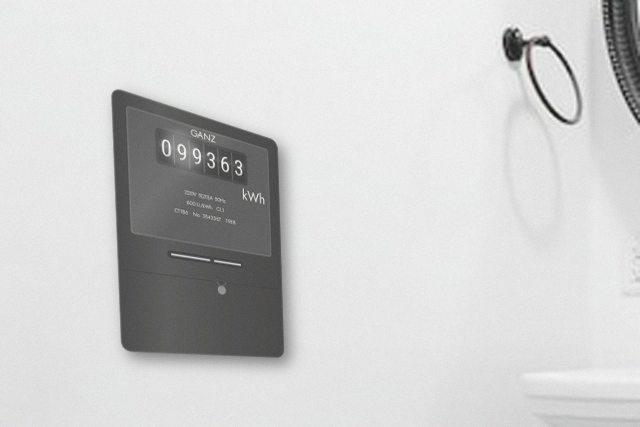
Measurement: **99363** kWh
